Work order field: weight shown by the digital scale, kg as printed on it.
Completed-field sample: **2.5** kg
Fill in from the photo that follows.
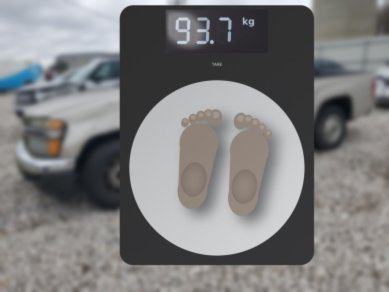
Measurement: **93.7** kg
